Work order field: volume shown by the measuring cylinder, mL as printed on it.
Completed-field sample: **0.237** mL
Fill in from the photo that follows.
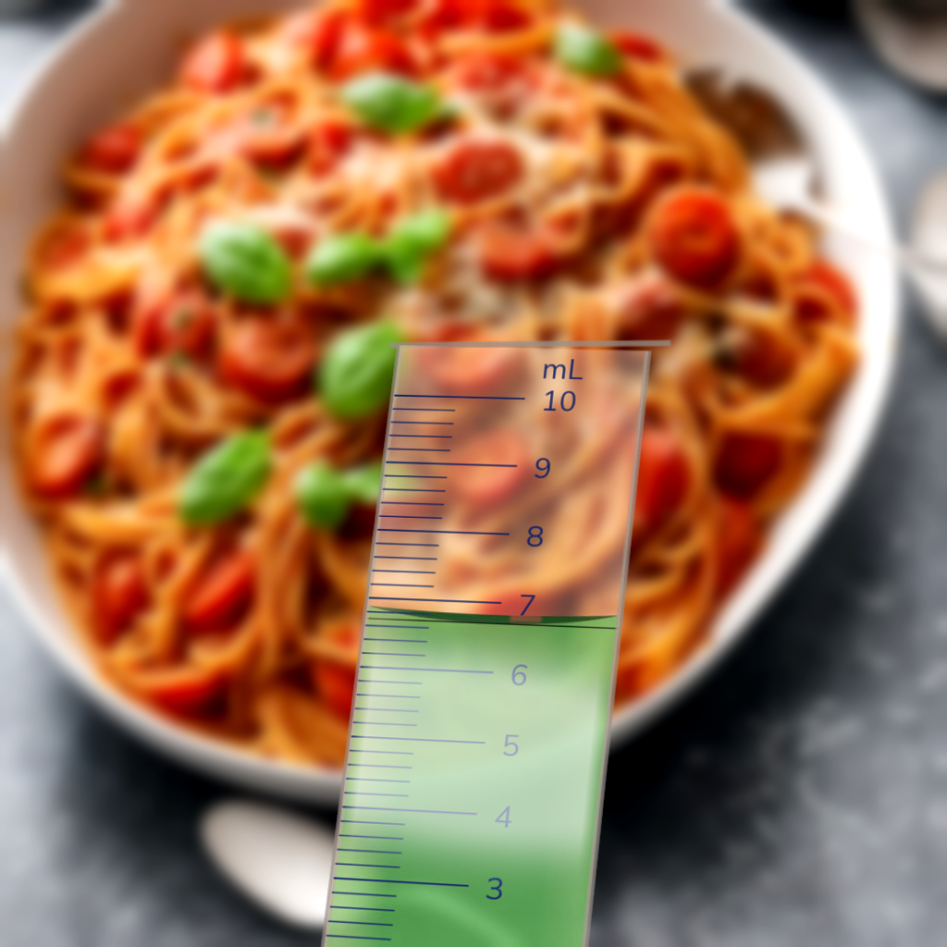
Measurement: **6.7** mL
